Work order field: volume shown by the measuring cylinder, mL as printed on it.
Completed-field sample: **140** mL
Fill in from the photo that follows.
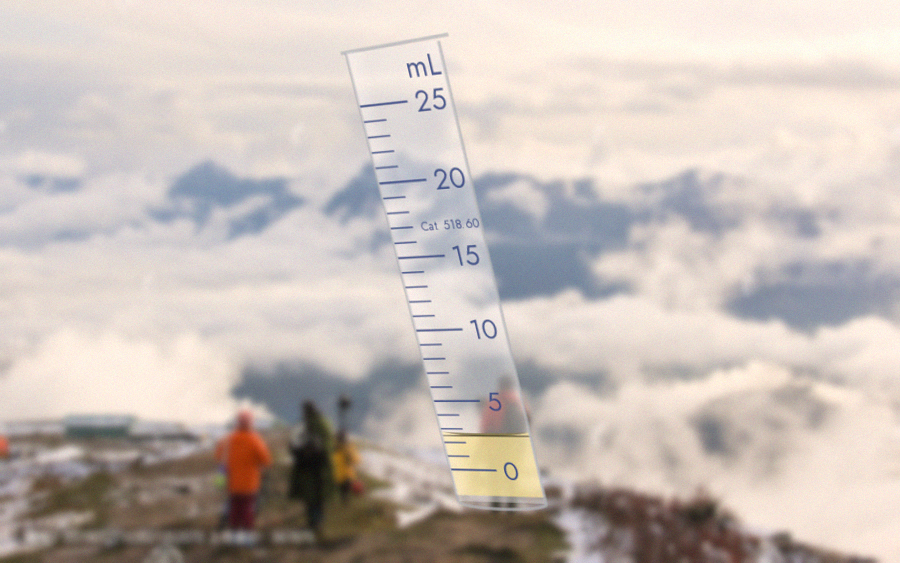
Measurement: **2.5** mL
